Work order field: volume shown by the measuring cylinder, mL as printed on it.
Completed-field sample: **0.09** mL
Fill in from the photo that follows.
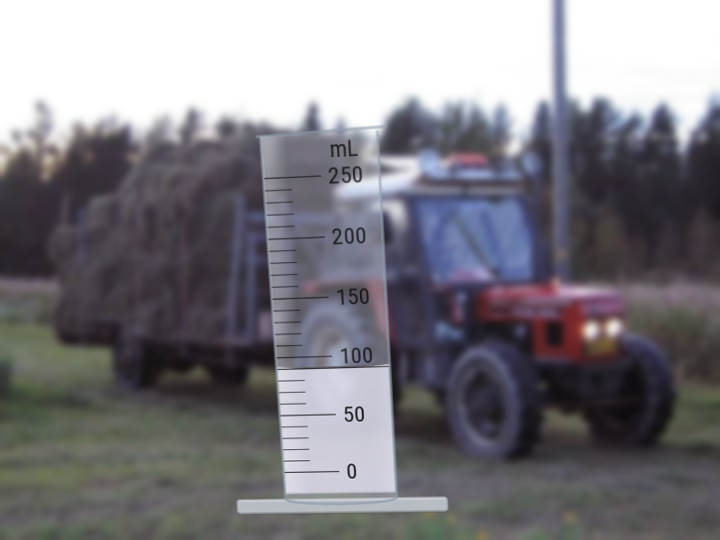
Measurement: **90** mL
